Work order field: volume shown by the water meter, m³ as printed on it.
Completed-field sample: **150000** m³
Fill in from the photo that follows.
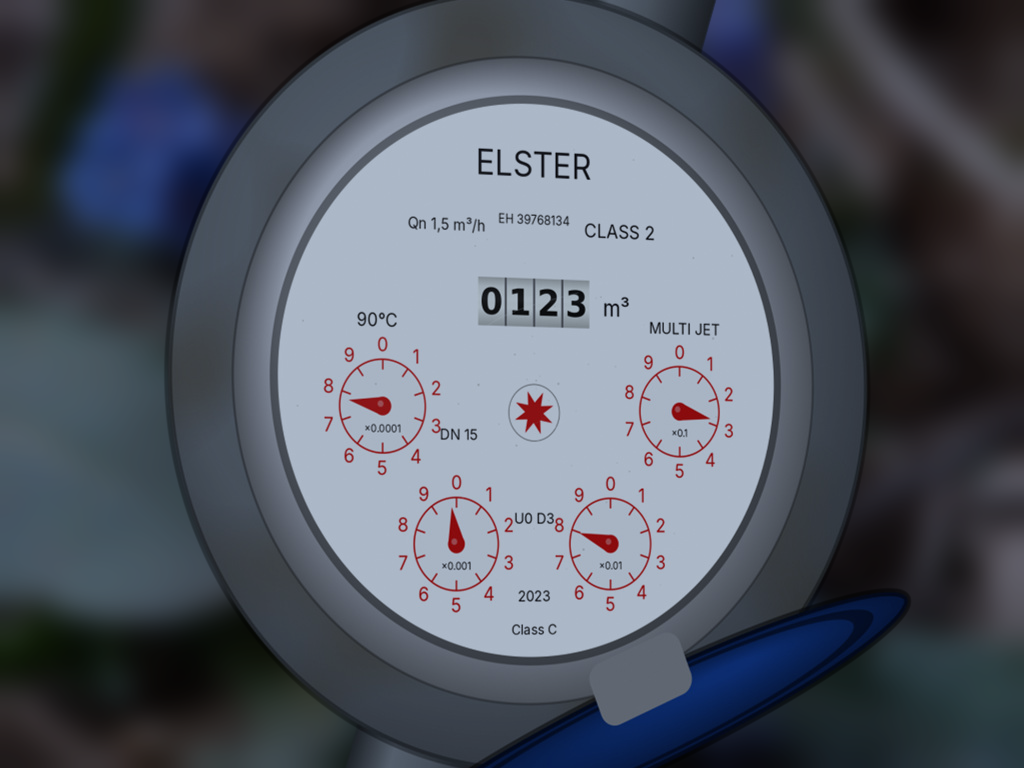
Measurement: **123.2797** m³
